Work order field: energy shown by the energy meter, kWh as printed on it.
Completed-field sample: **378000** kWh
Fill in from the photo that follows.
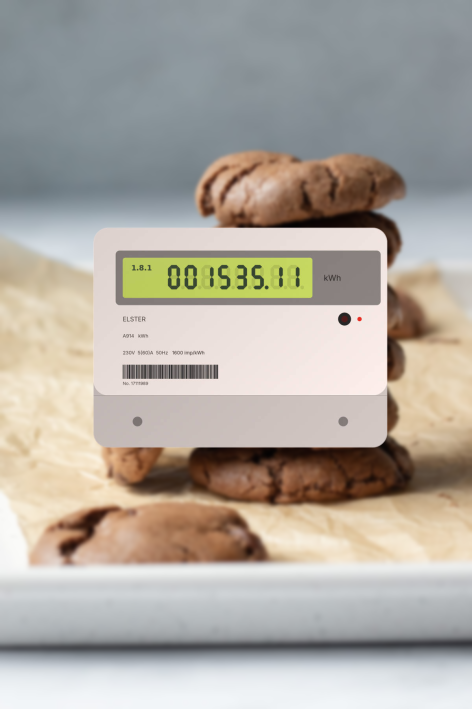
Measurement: **1535.11** kWh
